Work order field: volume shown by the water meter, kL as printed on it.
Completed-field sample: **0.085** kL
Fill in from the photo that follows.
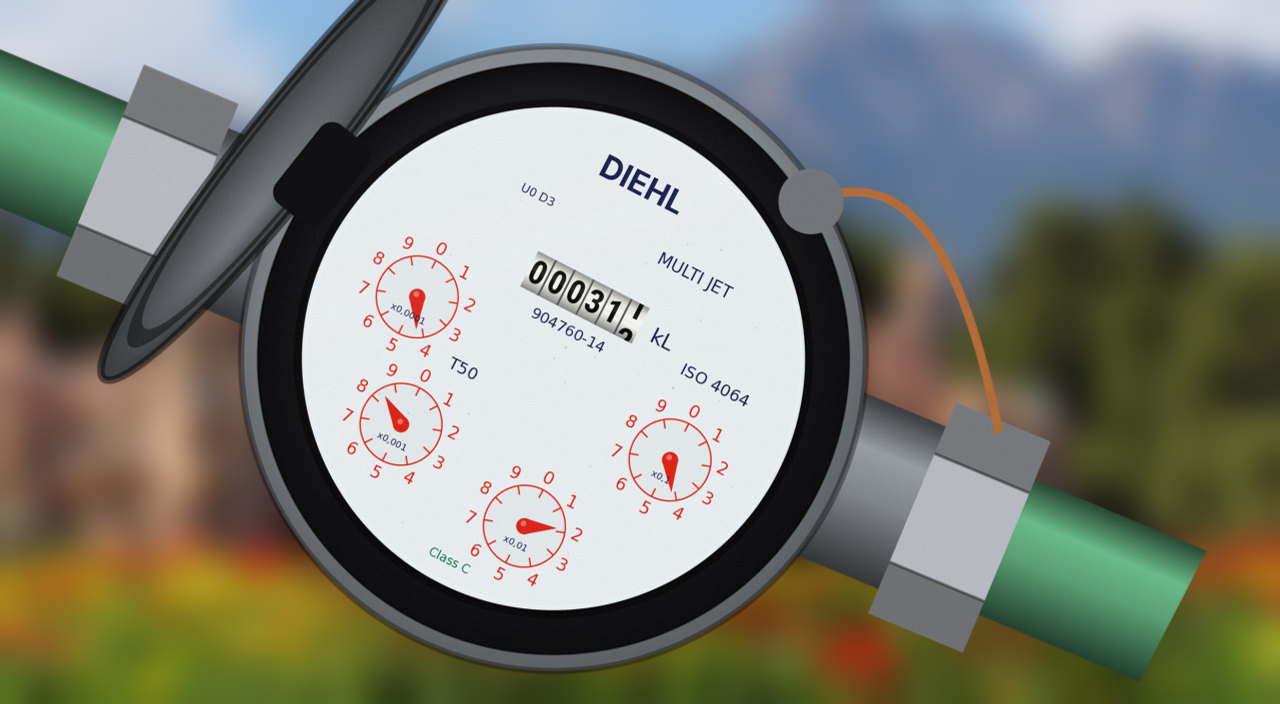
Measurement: **311.4184** kL
